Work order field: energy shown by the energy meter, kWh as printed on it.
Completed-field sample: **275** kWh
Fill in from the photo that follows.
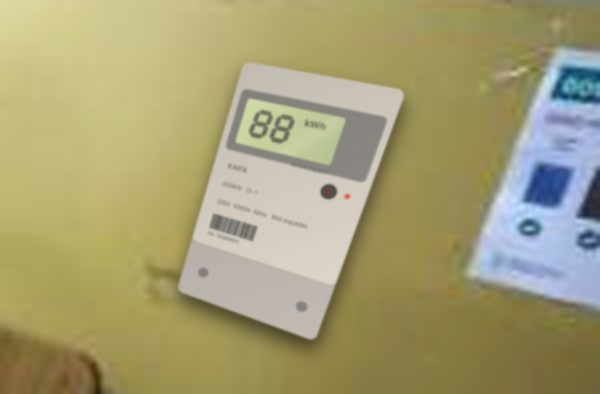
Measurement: **88** kWh
